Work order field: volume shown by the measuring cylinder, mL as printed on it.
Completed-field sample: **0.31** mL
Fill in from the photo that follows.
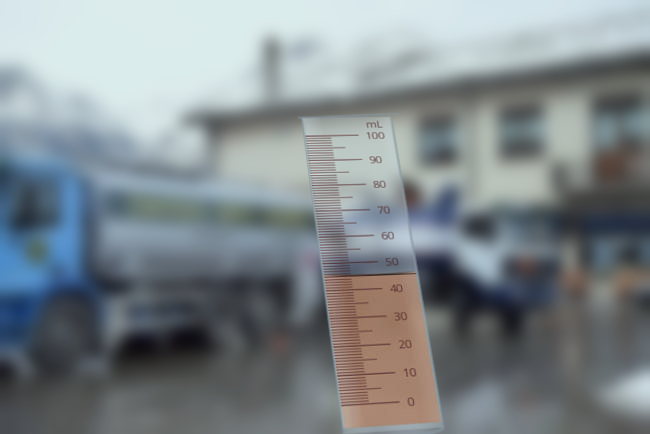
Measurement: **45** mL
